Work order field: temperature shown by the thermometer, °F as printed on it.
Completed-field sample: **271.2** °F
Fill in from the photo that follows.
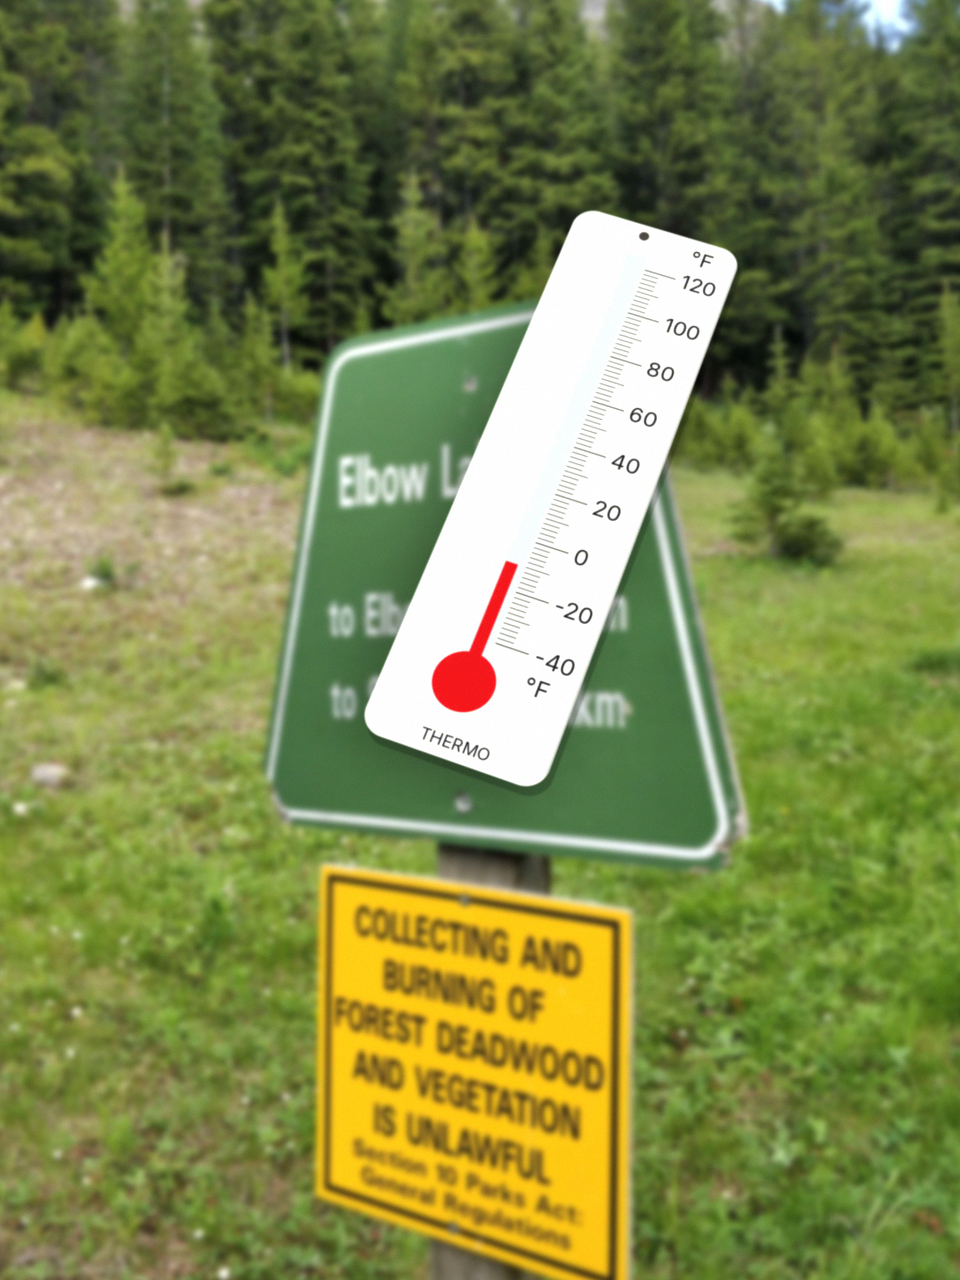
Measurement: **-10** °F
